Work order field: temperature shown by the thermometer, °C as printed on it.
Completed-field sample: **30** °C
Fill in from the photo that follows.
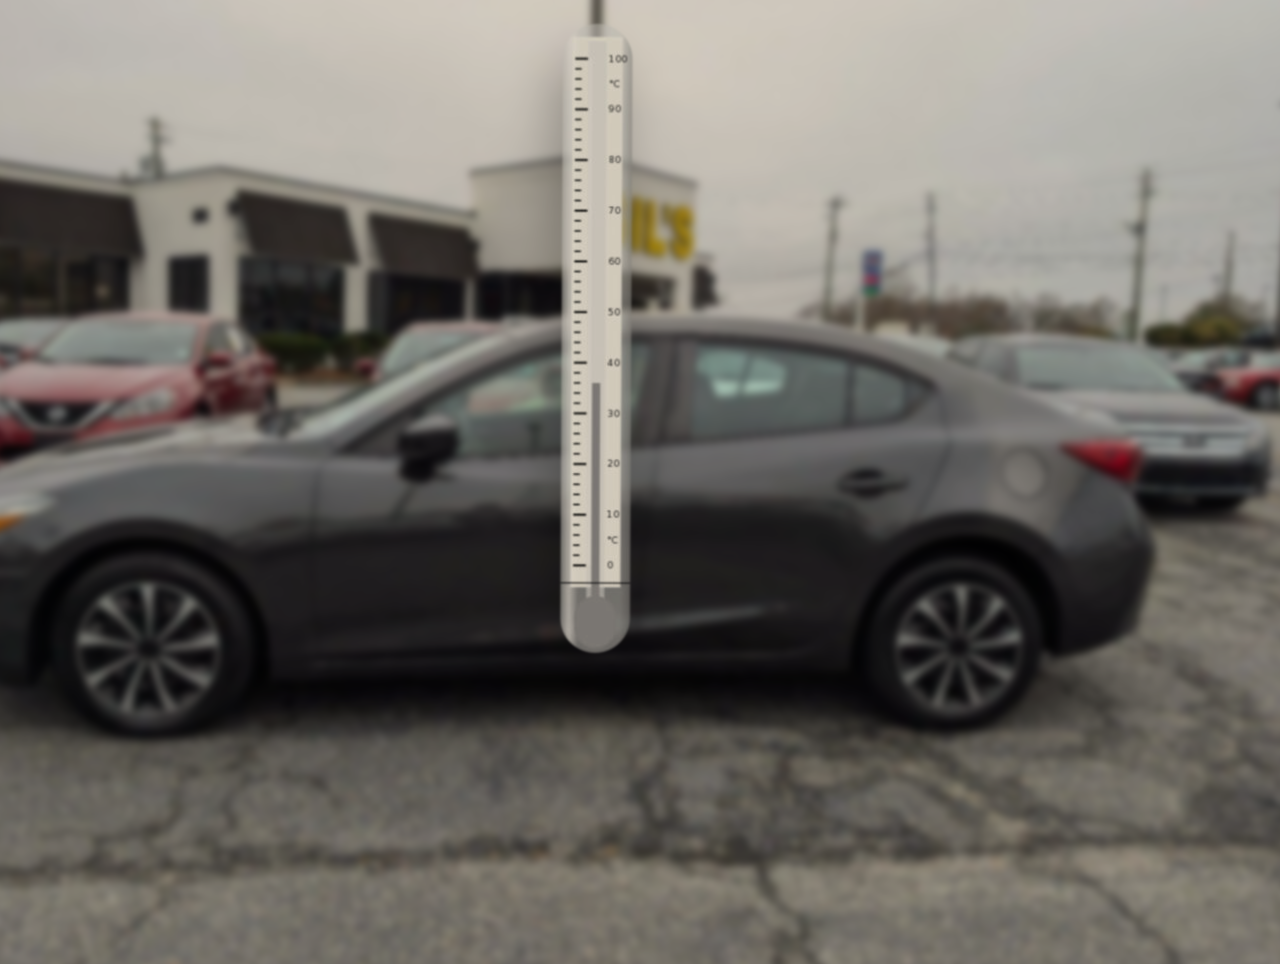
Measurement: **36** °C
